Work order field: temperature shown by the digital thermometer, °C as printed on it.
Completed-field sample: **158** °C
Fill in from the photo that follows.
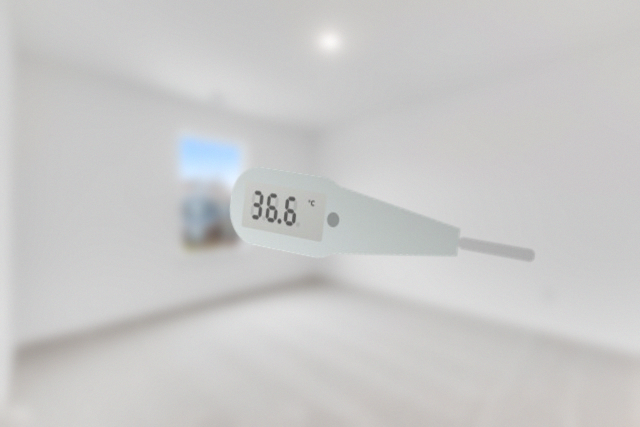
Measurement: **36.6** °C
